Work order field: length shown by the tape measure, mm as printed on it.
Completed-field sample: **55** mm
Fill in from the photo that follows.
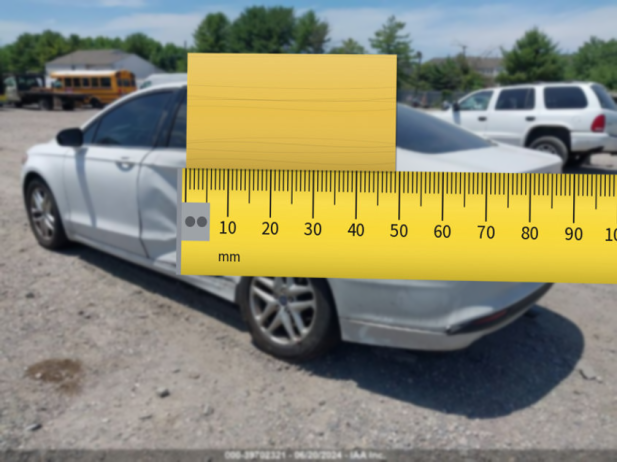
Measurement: **49** mm
